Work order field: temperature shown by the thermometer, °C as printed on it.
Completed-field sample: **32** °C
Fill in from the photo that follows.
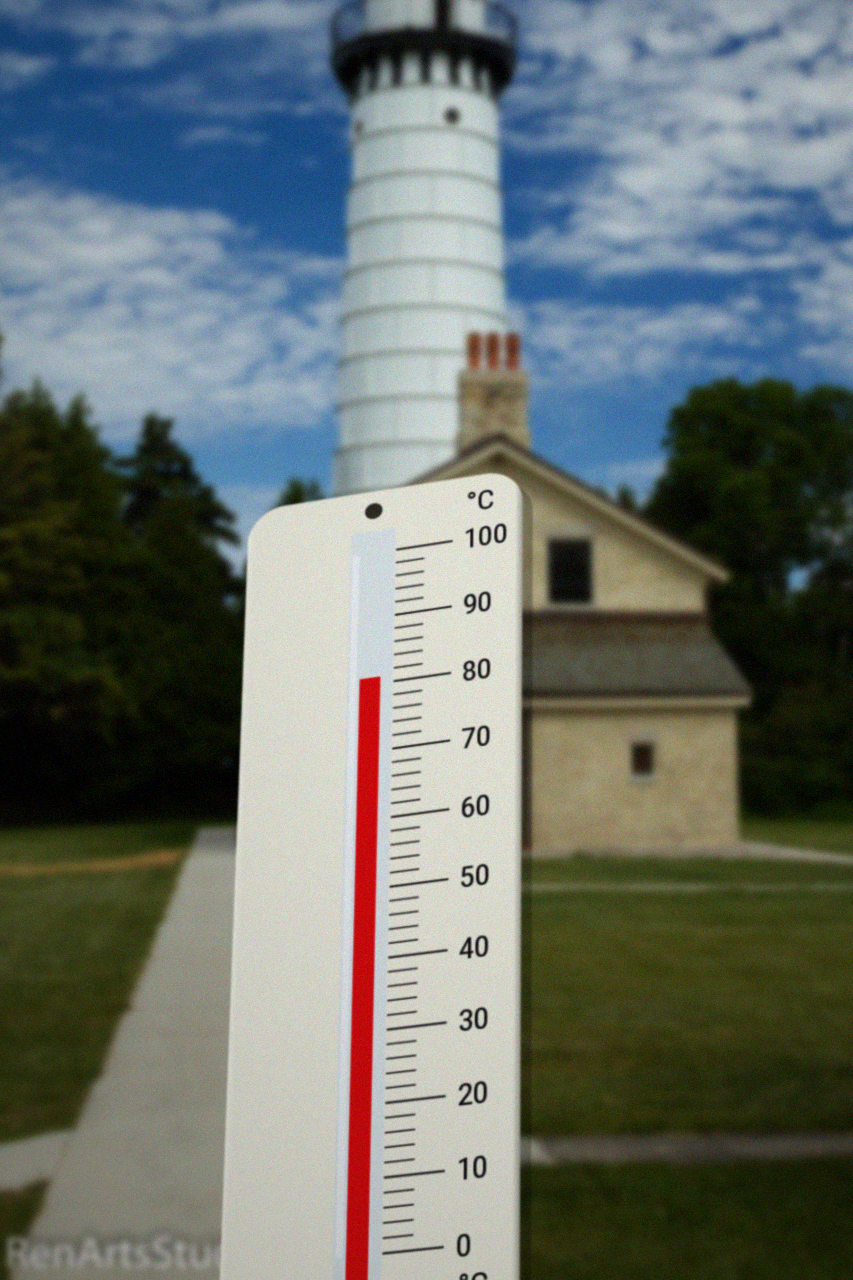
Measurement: **81** °C
